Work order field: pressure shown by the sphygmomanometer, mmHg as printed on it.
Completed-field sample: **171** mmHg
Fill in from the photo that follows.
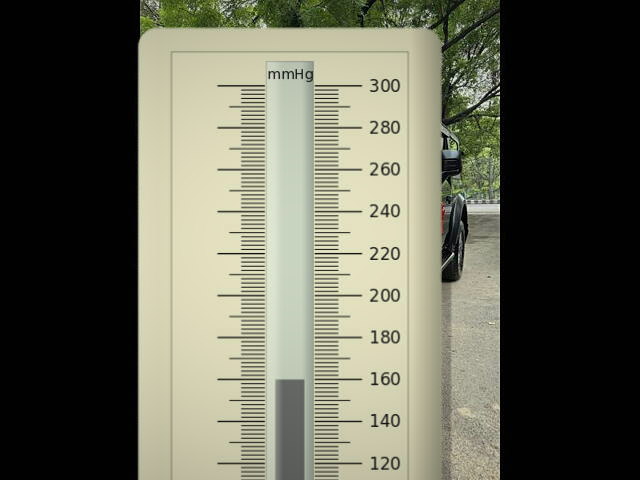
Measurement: **160** mmHg
